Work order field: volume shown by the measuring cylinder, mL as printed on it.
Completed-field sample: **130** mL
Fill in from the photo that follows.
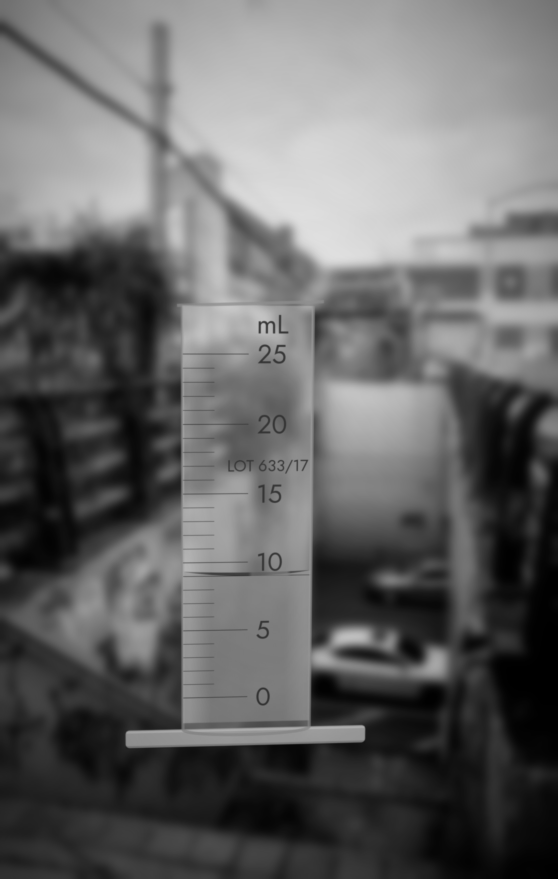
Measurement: **9** mL
